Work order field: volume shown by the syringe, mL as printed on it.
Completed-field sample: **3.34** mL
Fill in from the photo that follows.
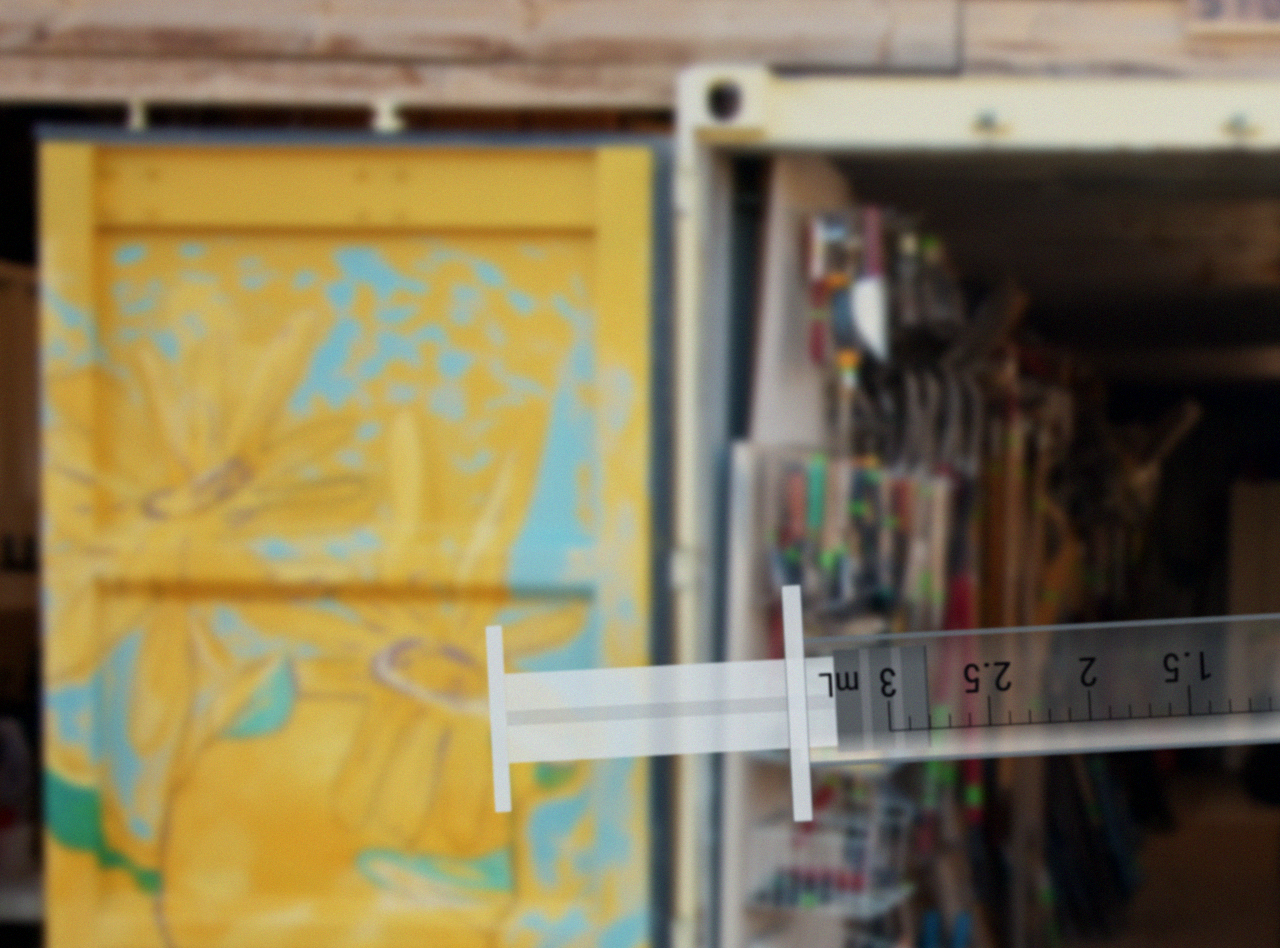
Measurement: **2.8** mL
